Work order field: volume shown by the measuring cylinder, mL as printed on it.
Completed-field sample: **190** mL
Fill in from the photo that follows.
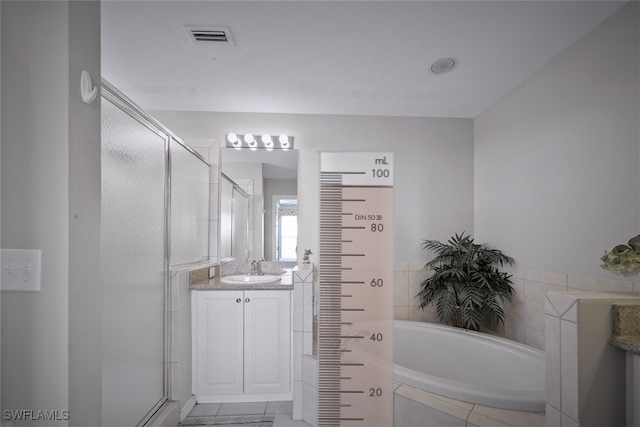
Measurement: **95** mL
